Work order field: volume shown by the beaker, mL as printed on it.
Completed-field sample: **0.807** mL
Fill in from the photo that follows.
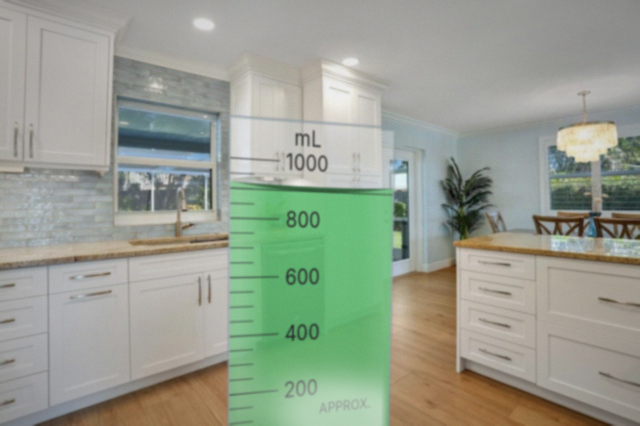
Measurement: **900** mL
